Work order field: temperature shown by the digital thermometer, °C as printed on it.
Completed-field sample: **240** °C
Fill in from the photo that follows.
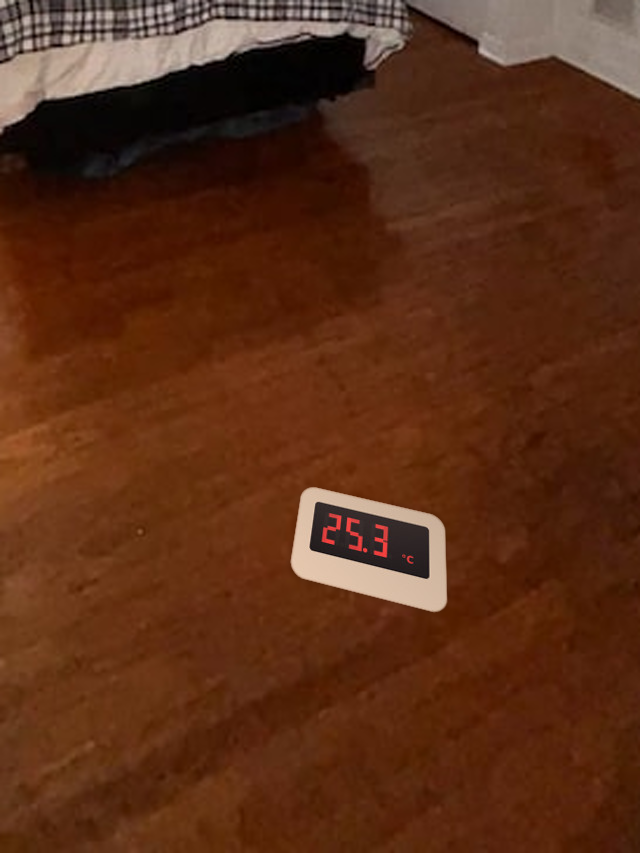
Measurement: **25.3** °C
